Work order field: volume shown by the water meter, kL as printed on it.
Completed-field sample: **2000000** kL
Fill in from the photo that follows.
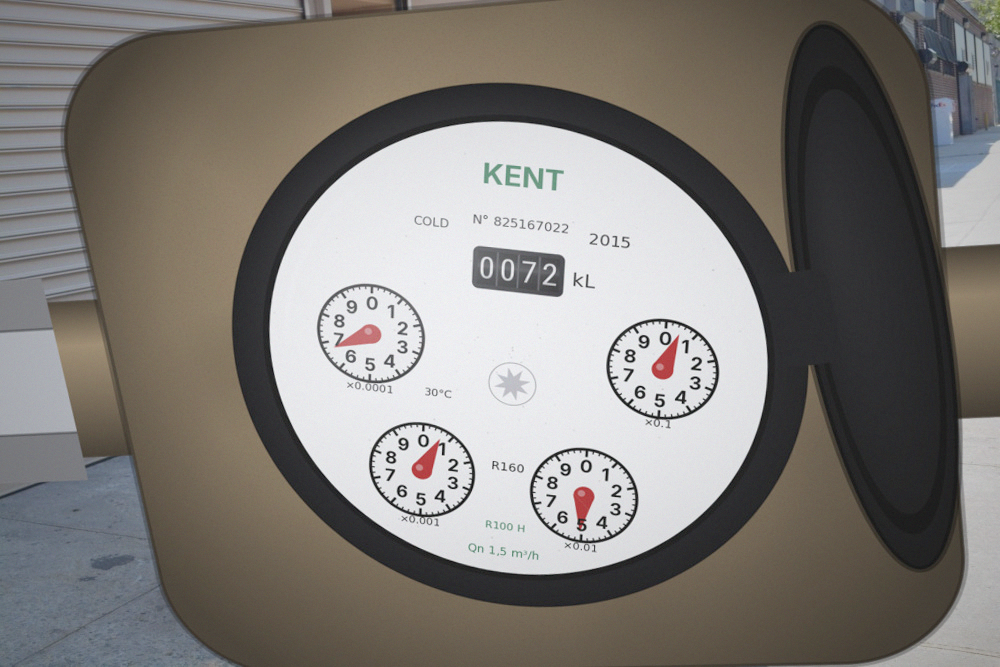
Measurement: **72.0506** kL
